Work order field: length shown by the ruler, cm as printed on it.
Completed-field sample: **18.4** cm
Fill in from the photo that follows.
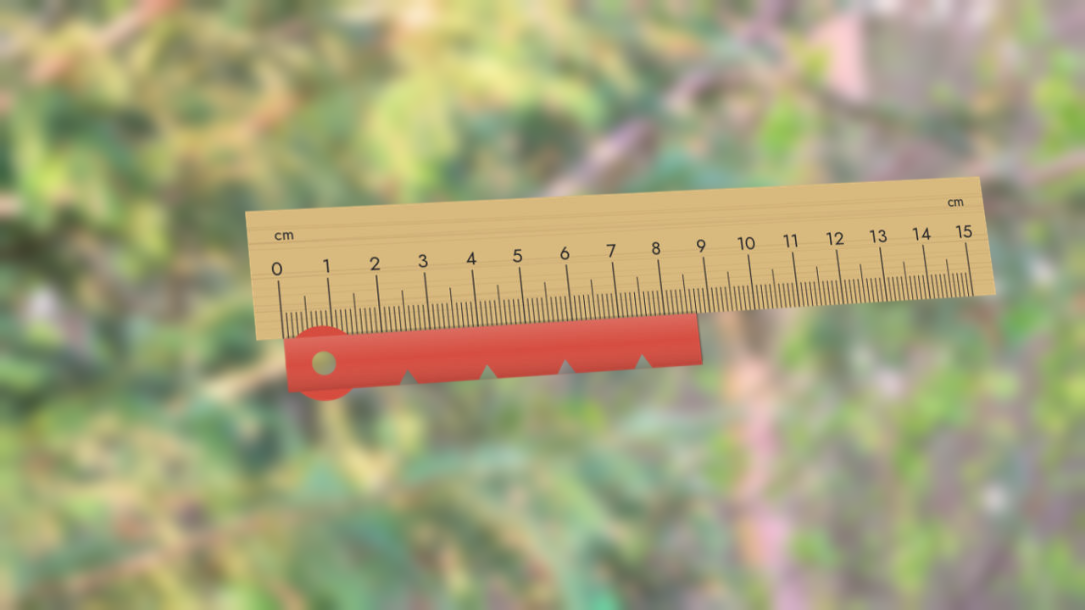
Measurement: **8.7** cm
